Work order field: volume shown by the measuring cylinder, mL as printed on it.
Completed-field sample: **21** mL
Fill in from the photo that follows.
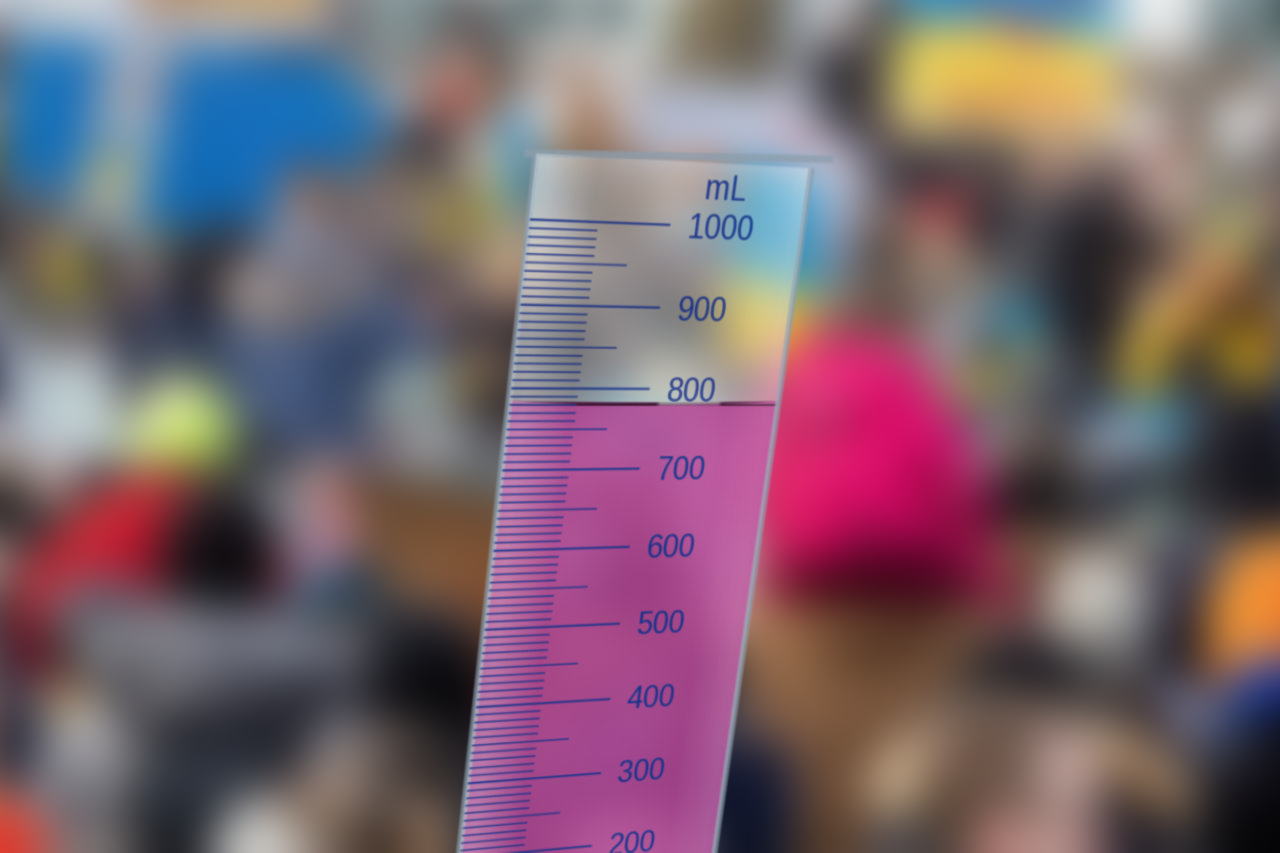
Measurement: **780** mL
